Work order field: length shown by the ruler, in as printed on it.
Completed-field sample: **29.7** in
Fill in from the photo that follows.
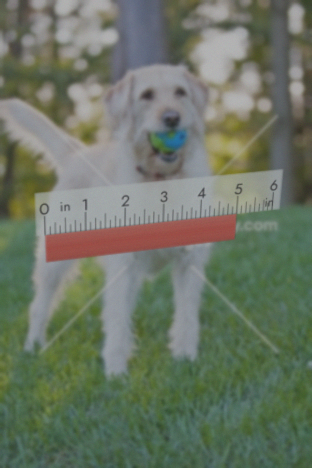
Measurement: **5** in
